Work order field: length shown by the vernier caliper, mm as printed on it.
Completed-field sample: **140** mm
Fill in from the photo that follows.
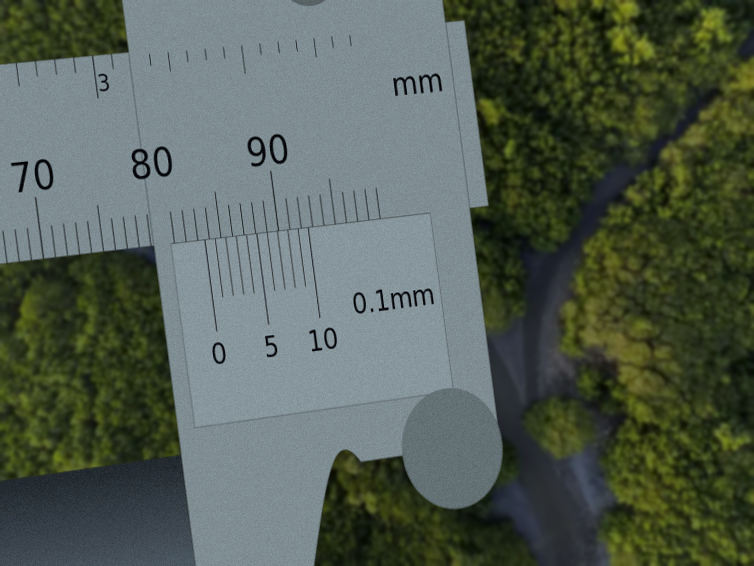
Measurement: **83.6** mm
